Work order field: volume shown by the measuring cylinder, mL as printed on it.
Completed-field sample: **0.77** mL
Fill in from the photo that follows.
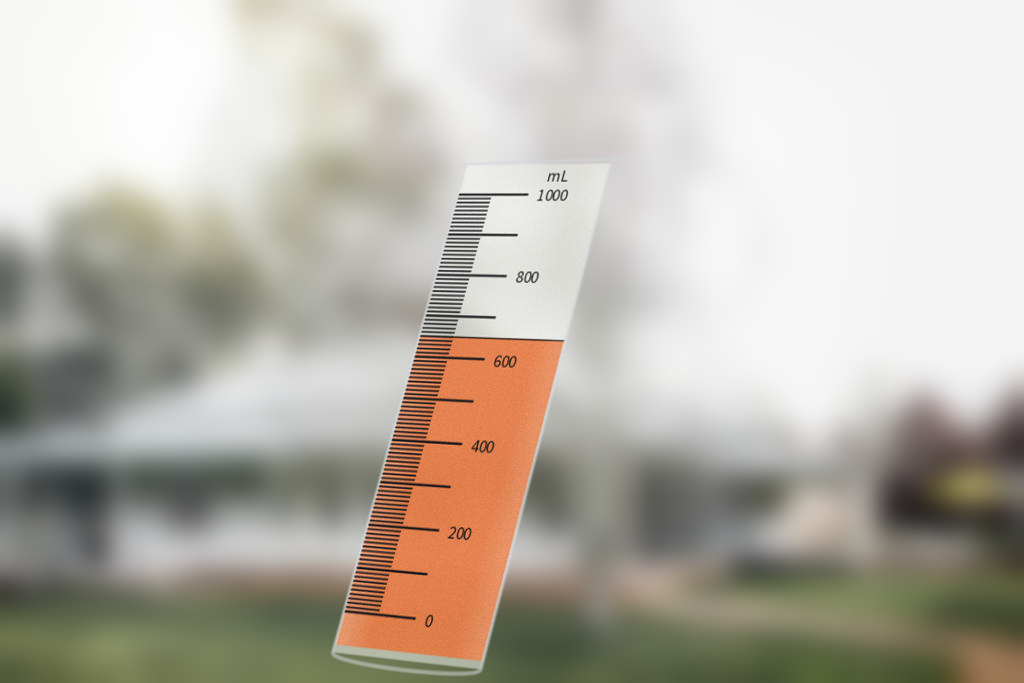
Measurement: **650** mL
